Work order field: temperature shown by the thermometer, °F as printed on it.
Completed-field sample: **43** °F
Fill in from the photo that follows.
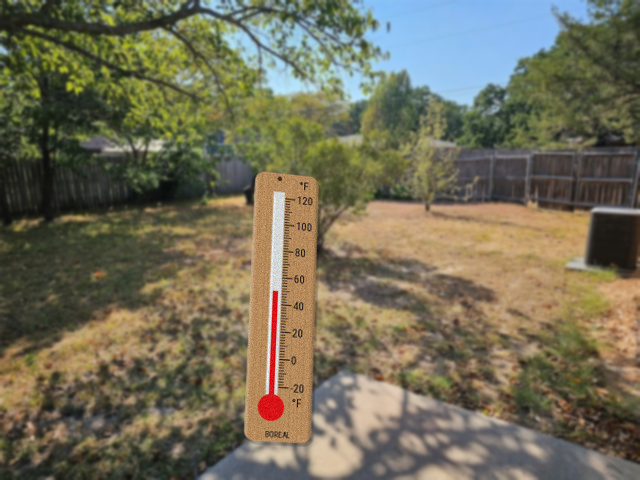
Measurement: **50** °F
